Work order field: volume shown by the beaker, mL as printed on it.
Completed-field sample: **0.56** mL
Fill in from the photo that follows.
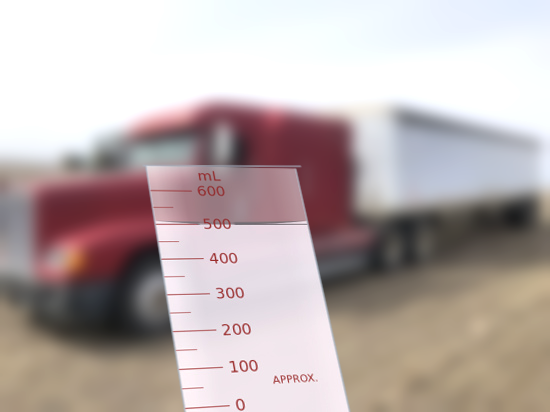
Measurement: **500** mL
